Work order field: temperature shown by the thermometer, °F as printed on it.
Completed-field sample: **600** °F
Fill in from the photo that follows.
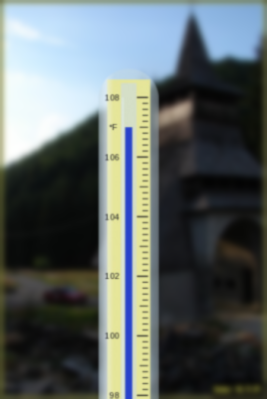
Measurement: **107** °F
